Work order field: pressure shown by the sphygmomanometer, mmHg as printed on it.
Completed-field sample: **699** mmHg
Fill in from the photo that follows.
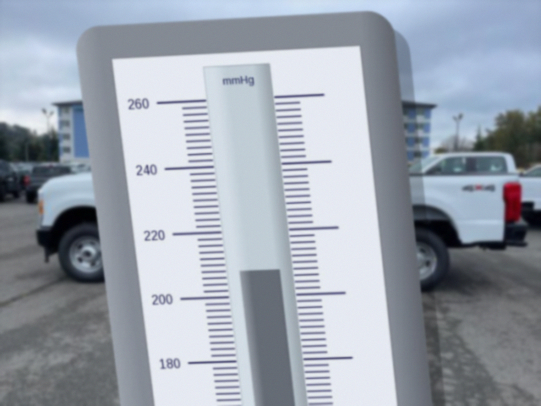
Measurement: **208** mmHg
